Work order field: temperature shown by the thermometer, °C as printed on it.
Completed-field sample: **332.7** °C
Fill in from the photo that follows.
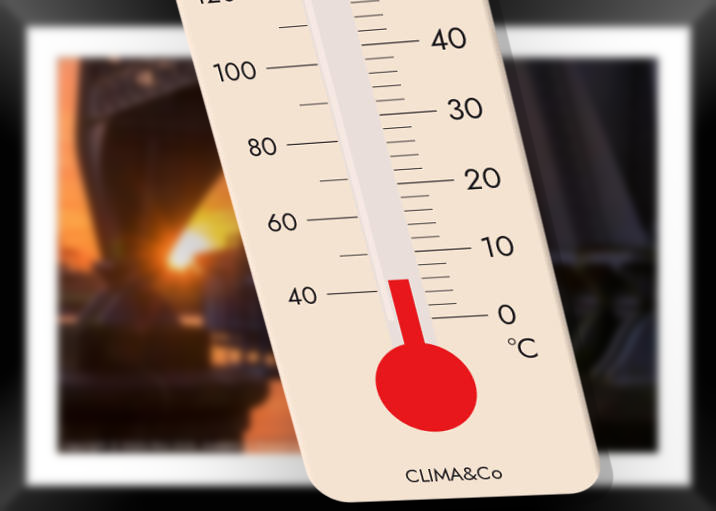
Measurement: **6** °C
